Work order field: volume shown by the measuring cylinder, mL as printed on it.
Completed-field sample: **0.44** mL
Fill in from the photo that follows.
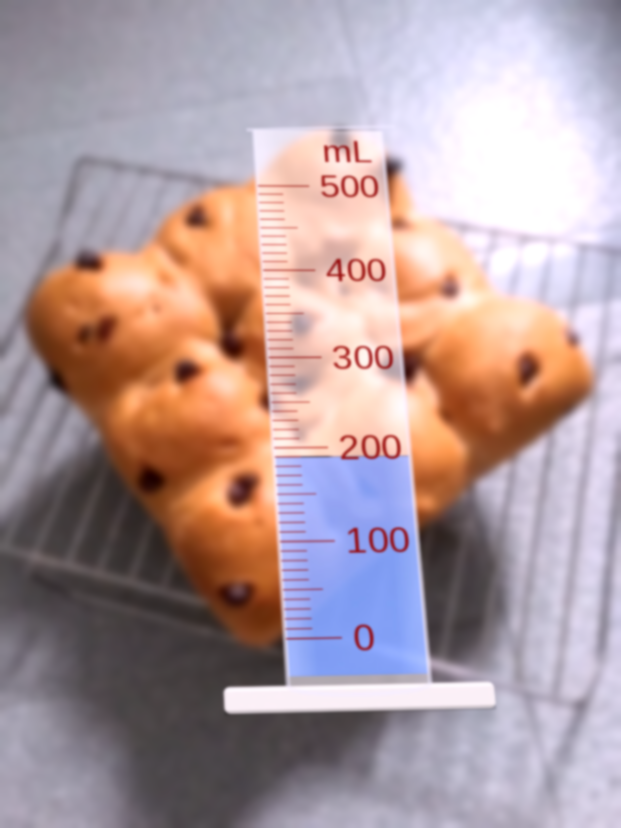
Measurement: **190** mL
